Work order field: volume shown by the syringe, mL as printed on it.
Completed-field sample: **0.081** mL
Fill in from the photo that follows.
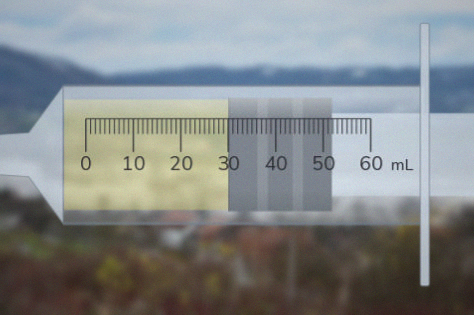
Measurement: **30** mL
